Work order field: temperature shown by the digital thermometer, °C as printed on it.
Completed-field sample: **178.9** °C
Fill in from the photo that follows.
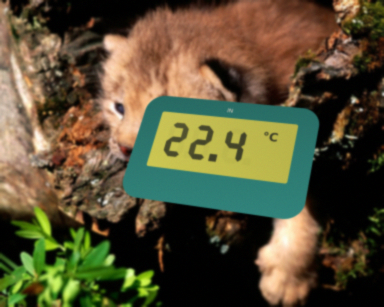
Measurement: **22.4** °C
